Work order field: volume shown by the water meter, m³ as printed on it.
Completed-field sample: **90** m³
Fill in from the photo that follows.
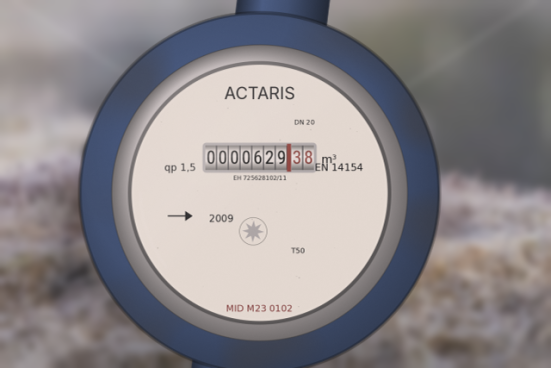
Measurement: **629.38** m³
